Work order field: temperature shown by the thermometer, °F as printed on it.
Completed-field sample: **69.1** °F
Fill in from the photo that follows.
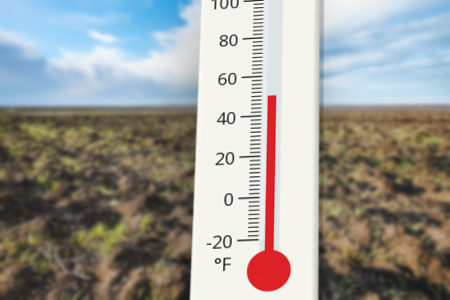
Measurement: **50** °F
